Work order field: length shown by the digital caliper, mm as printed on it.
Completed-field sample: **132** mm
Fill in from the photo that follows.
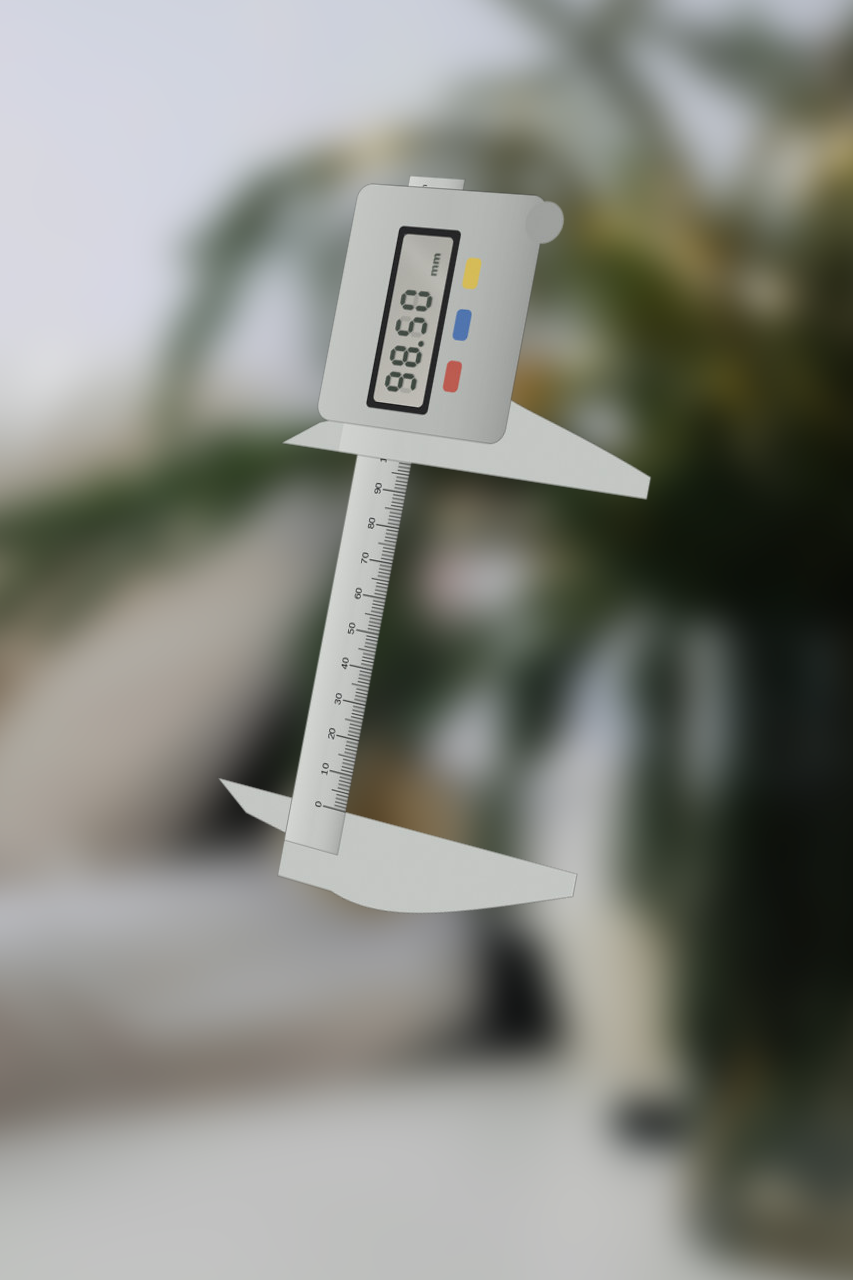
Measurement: **98.50** mm
